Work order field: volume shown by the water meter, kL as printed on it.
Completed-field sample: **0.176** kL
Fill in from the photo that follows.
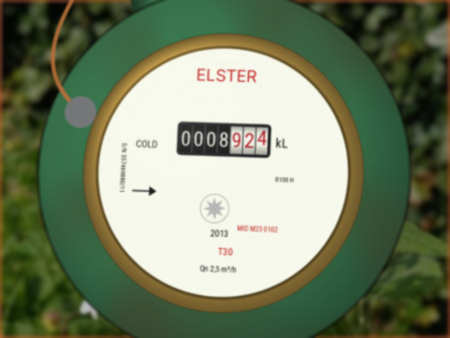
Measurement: **8.924** kL
